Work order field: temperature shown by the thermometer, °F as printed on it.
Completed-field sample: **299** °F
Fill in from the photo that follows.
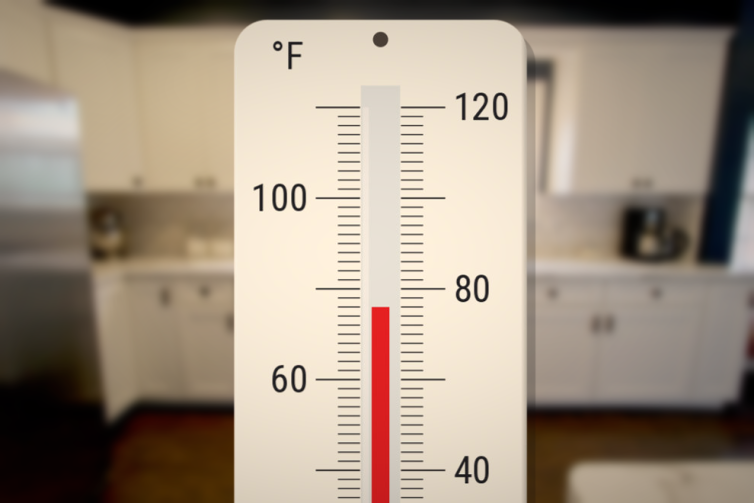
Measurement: **76** °F
